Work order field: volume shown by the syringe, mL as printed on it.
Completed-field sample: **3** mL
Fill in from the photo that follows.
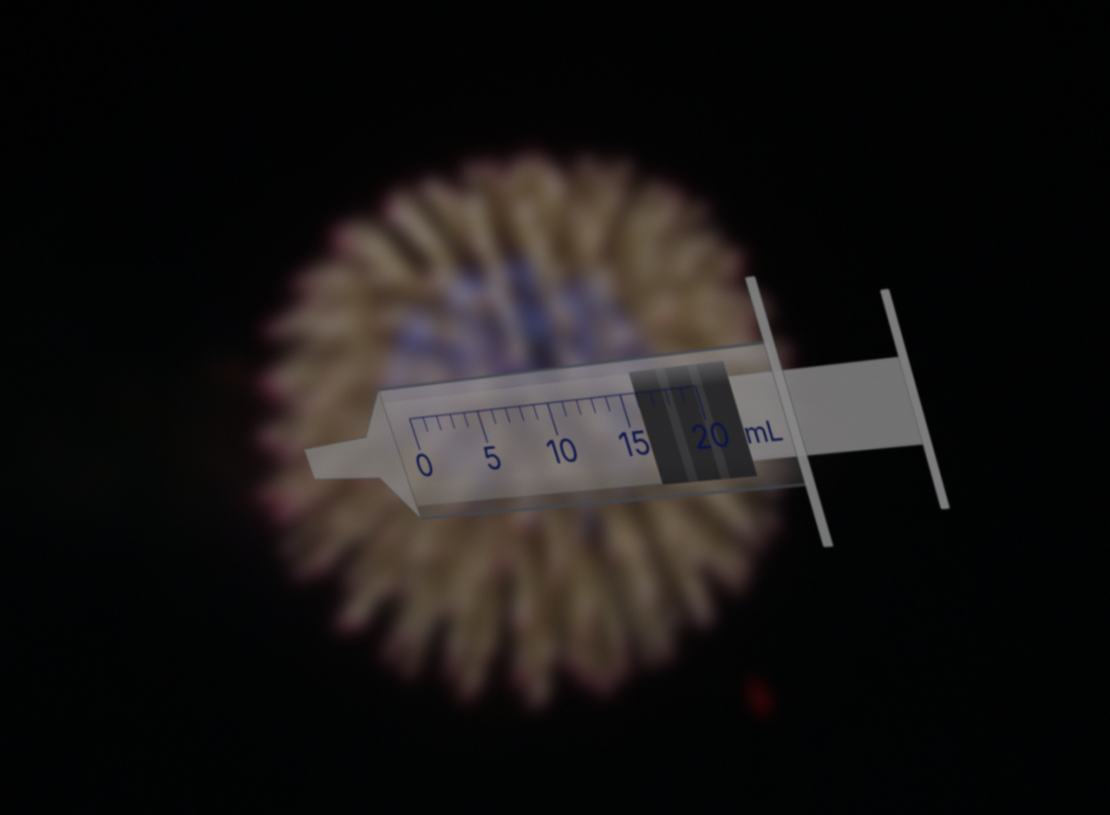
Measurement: **16** mL
